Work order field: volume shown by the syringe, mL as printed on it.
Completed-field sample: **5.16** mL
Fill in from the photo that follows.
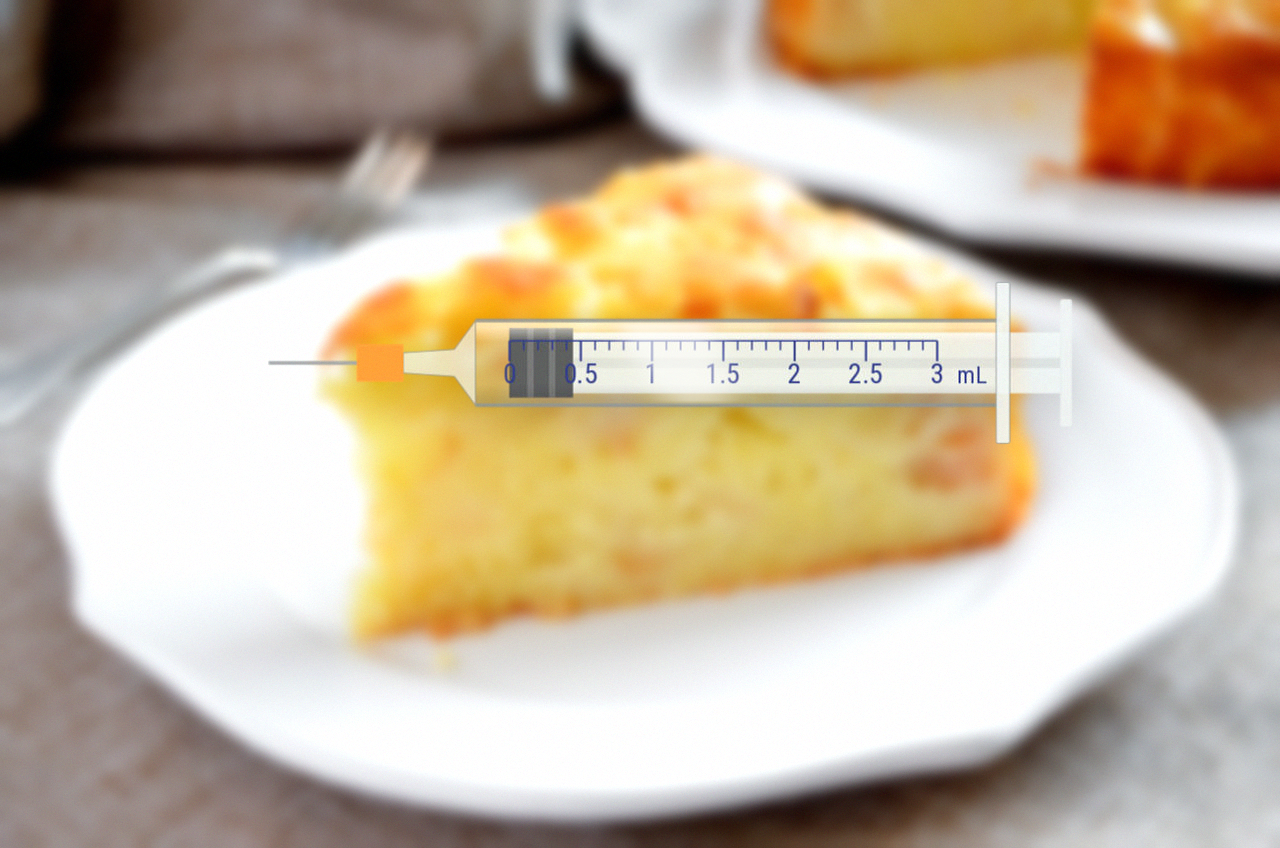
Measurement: **0** mL
